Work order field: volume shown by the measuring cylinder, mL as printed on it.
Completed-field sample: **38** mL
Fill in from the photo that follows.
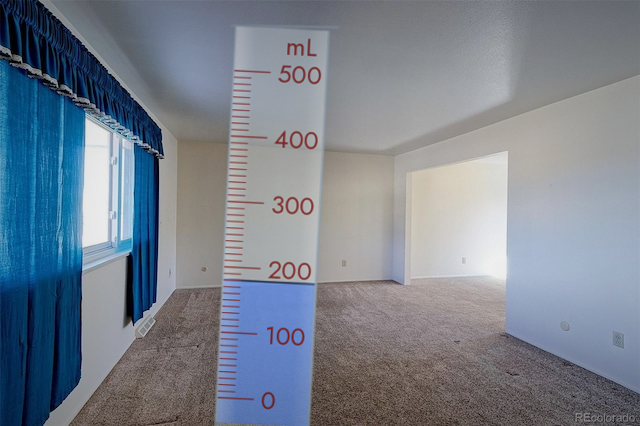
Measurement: **180** mL
